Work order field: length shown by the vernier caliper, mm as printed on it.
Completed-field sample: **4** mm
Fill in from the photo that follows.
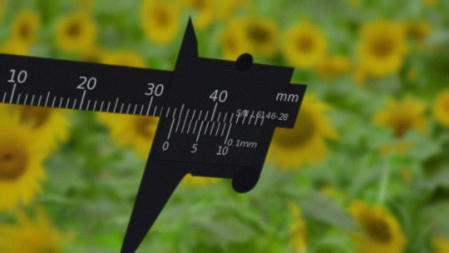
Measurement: **34.2** mm
